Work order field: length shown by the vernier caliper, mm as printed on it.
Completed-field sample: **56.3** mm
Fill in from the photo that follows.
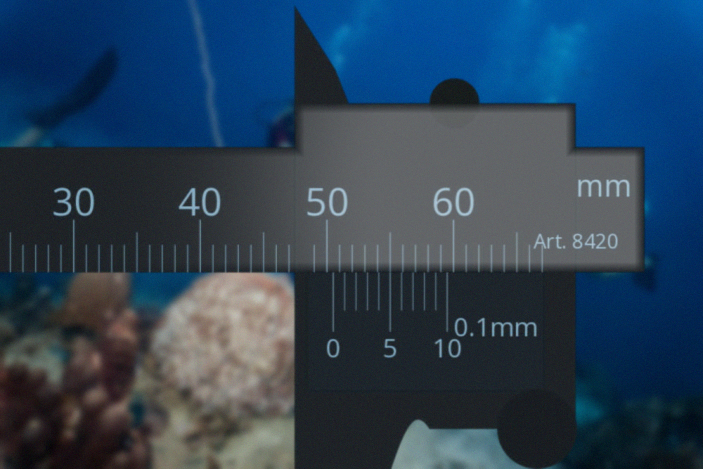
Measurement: **50.5** mm
